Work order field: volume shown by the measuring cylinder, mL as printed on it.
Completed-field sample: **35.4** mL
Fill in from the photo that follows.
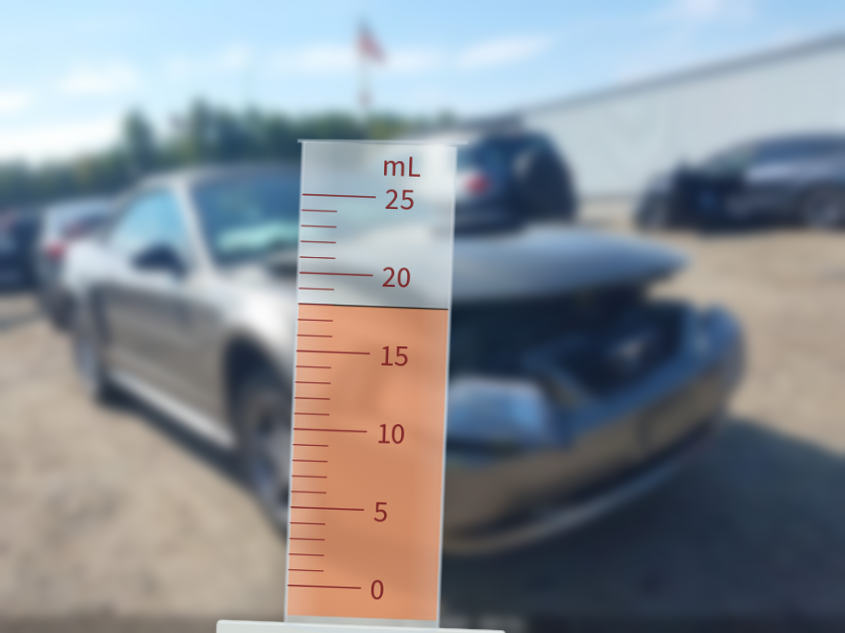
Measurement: **18** mL
